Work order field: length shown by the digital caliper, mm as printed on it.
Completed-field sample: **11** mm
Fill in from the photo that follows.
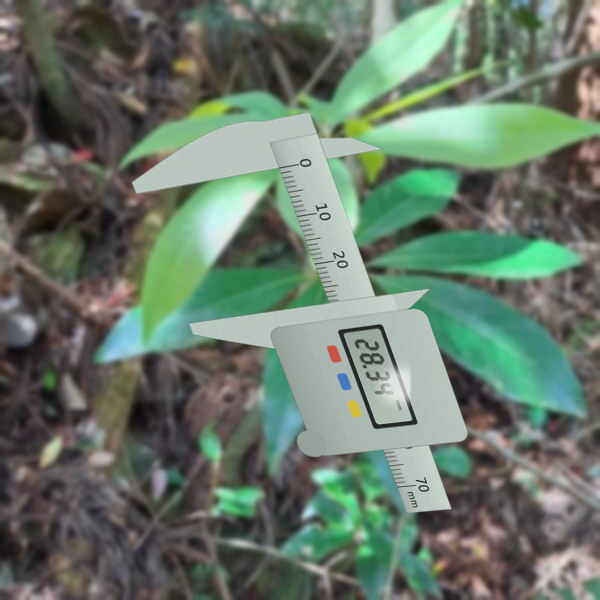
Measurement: **28.34** mm
